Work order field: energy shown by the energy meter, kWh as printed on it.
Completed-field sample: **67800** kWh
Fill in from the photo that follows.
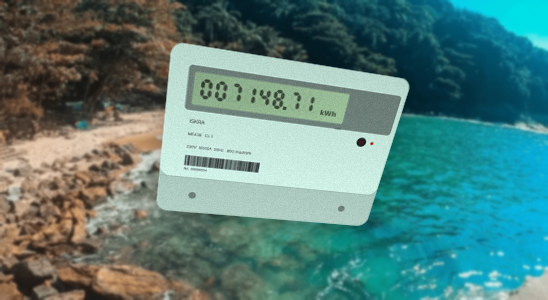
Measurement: **7148.71** kWh
